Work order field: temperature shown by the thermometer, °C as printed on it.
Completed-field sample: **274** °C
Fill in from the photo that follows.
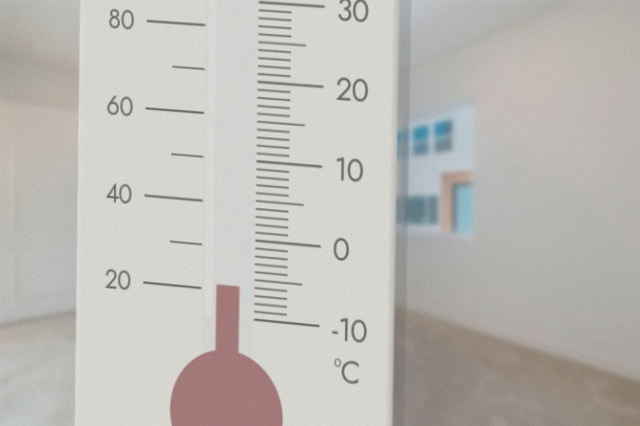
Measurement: **-6** °C
